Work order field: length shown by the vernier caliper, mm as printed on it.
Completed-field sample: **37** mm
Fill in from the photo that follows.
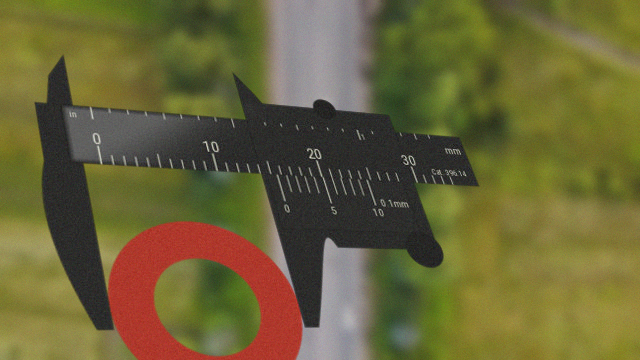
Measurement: **15.6** mm
